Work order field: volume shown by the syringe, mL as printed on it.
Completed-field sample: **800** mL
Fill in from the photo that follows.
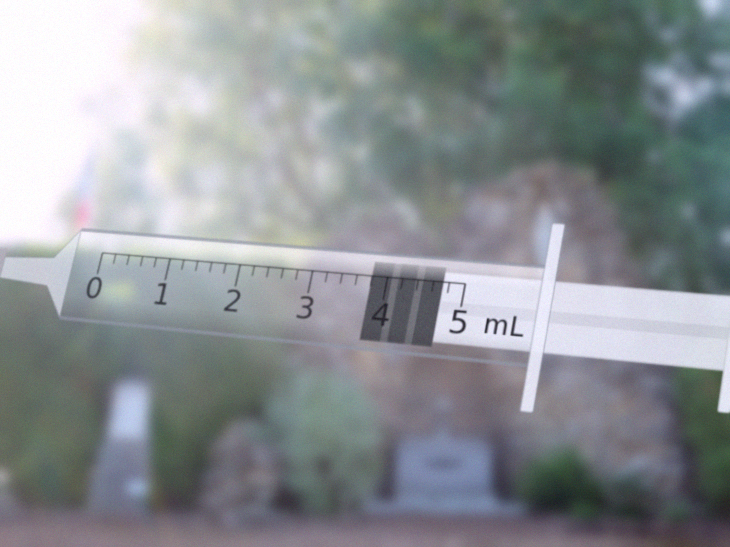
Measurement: **3.8** mL
